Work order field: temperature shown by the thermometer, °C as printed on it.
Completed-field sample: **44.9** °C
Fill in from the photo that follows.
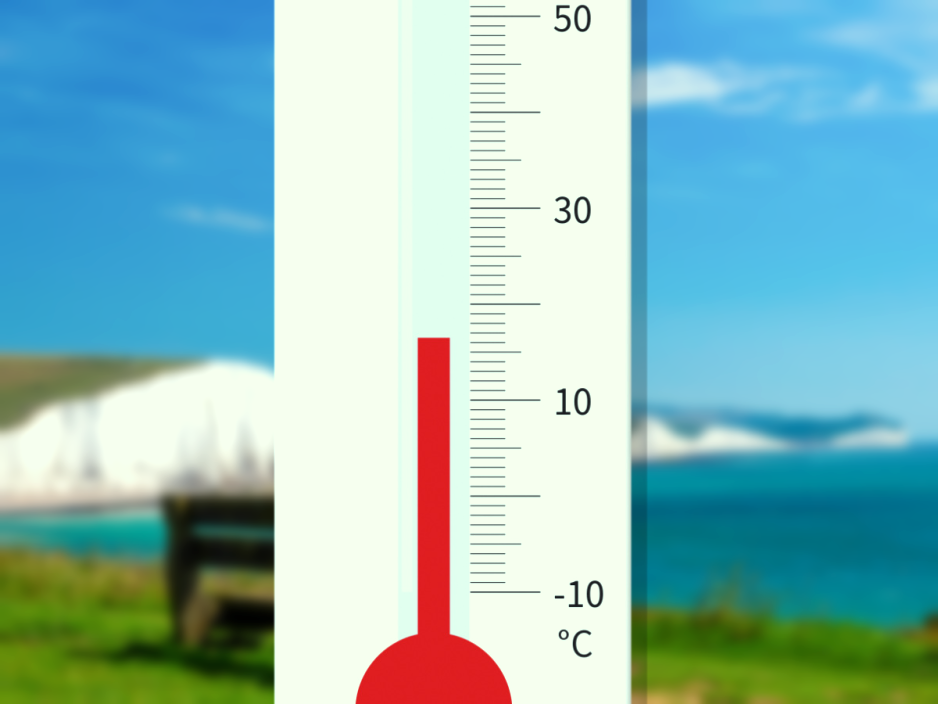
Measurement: **16.5** °C
